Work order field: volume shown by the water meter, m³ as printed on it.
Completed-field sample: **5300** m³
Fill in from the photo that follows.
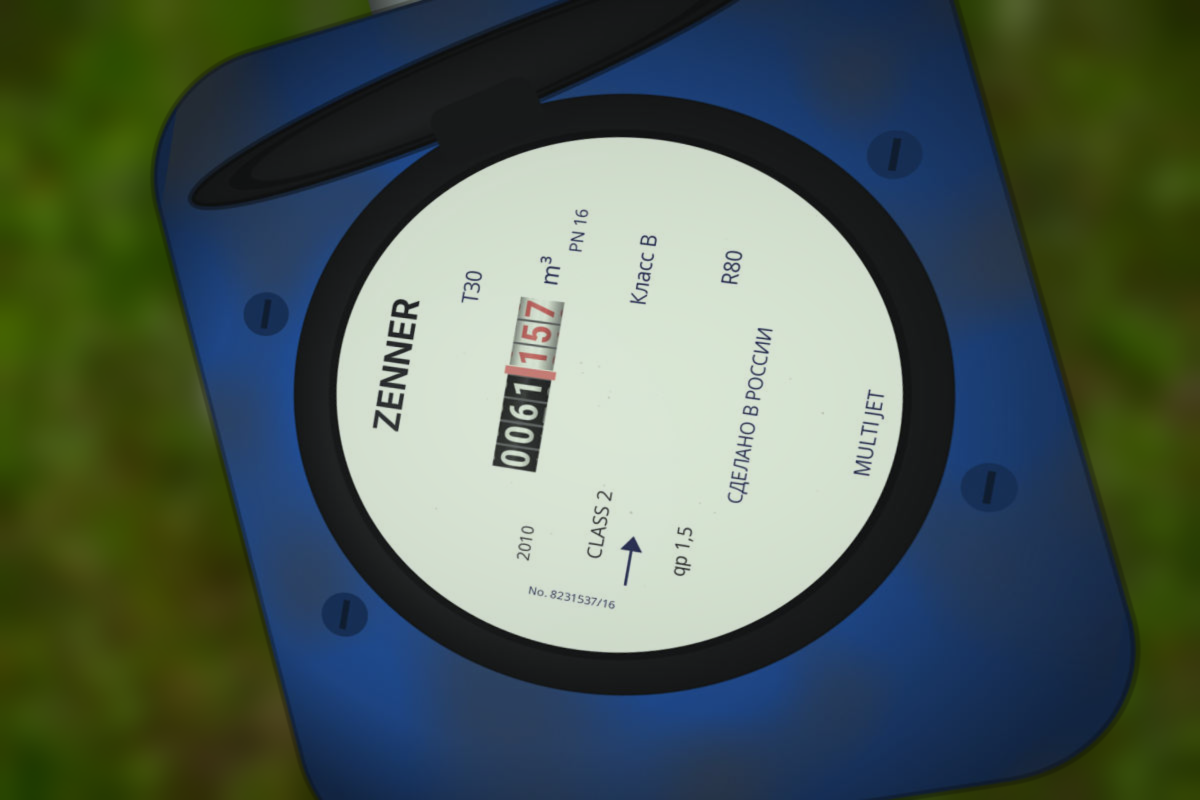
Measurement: **61.157** m³
